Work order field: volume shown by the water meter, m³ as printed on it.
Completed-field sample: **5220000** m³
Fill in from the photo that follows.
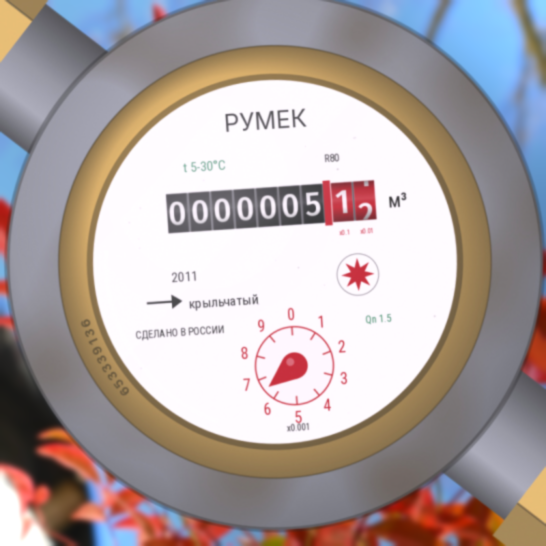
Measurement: **5.116** m³
